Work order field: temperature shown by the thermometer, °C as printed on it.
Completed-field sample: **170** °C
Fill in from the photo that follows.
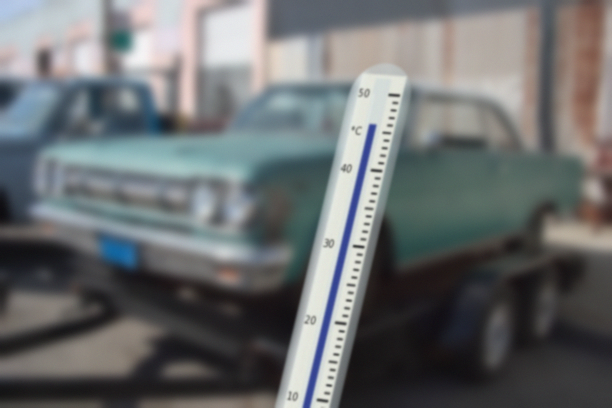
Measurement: **46** °C
